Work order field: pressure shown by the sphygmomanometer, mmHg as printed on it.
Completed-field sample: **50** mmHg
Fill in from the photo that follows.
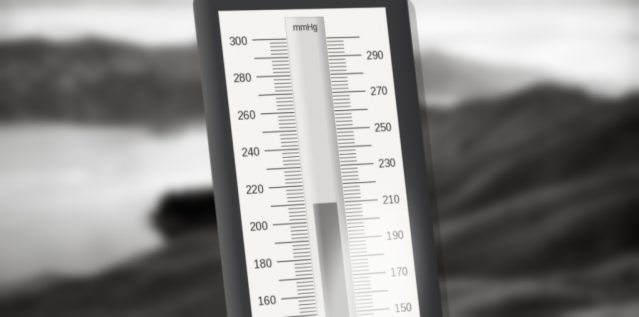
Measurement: **210** mmHg
